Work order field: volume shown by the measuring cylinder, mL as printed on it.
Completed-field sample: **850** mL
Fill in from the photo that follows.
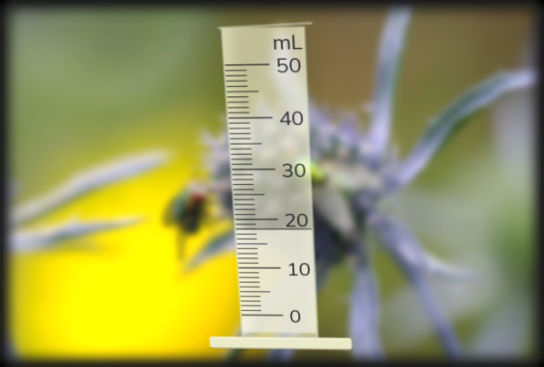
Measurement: **18** mL
